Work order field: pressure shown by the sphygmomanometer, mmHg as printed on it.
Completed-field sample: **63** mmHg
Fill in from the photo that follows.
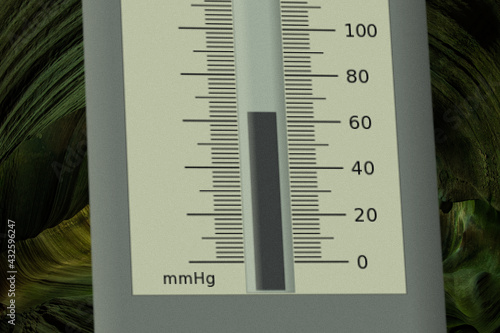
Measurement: **64** mmHg
